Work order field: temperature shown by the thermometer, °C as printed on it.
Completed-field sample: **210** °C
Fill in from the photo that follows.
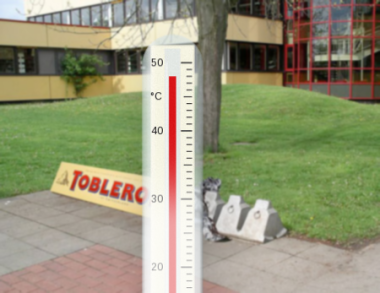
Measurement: **48** °C
